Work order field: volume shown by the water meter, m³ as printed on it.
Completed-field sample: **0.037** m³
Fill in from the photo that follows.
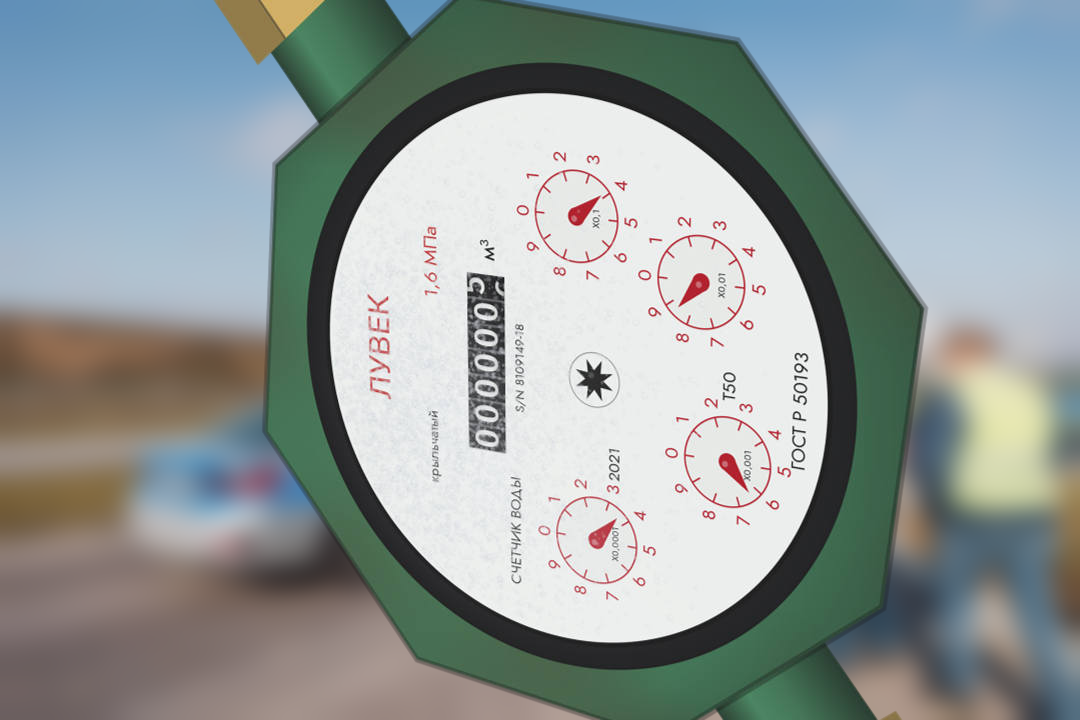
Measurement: **5.3863** m³
